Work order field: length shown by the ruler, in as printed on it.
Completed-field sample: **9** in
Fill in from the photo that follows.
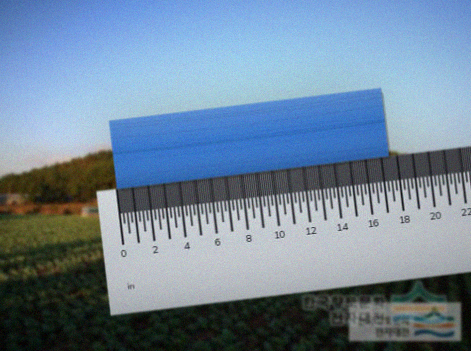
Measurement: **17.5** in
